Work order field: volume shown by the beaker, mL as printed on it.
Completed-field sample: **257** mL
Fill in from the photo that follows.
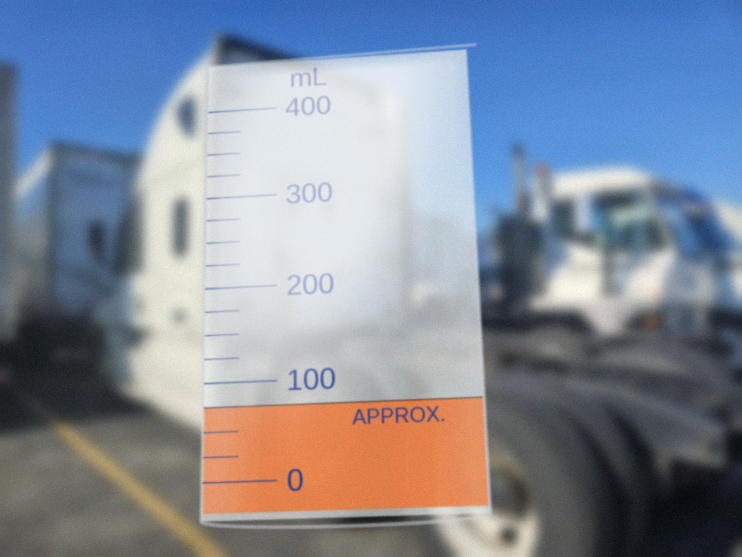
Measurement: **75** mL
